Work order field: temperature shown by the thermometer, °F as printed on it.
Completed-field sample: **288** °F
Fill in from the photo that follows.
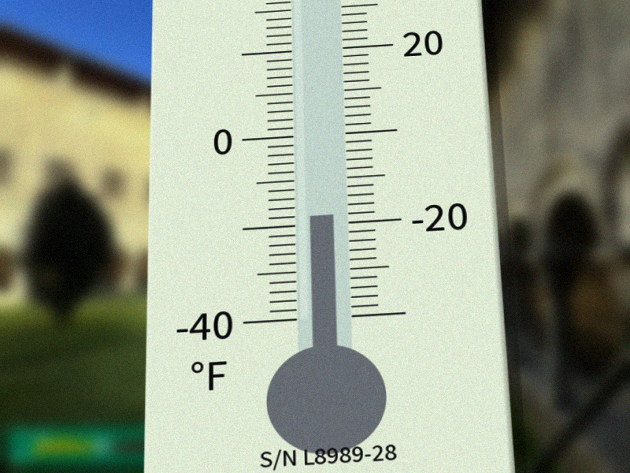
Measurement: **-18** °F
